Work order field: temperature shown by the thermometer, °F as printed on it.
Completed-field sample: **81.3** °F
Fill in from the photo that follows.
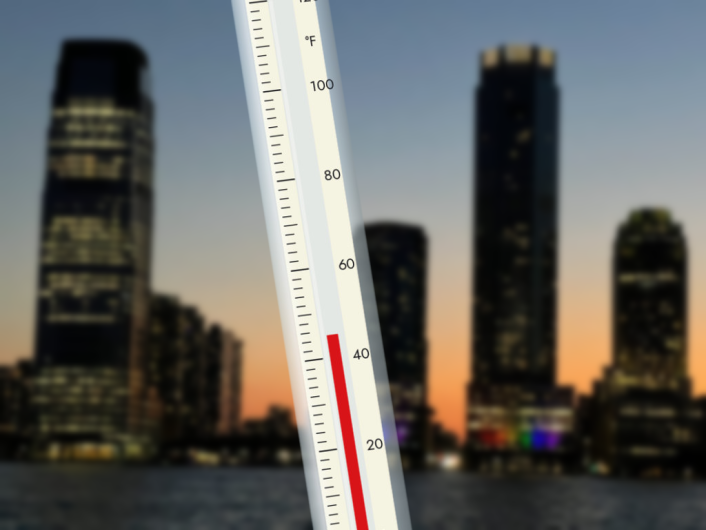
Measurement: **45** °F
